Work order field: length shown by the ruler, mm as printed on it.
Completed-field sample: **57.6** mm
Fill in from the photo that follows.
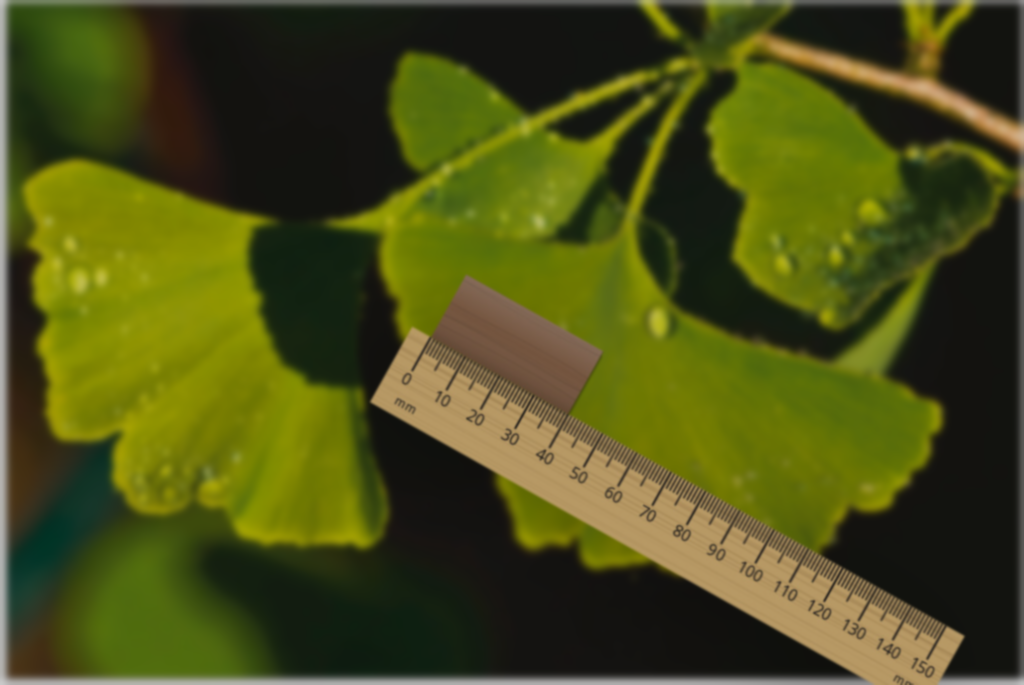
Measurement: **40** mm
